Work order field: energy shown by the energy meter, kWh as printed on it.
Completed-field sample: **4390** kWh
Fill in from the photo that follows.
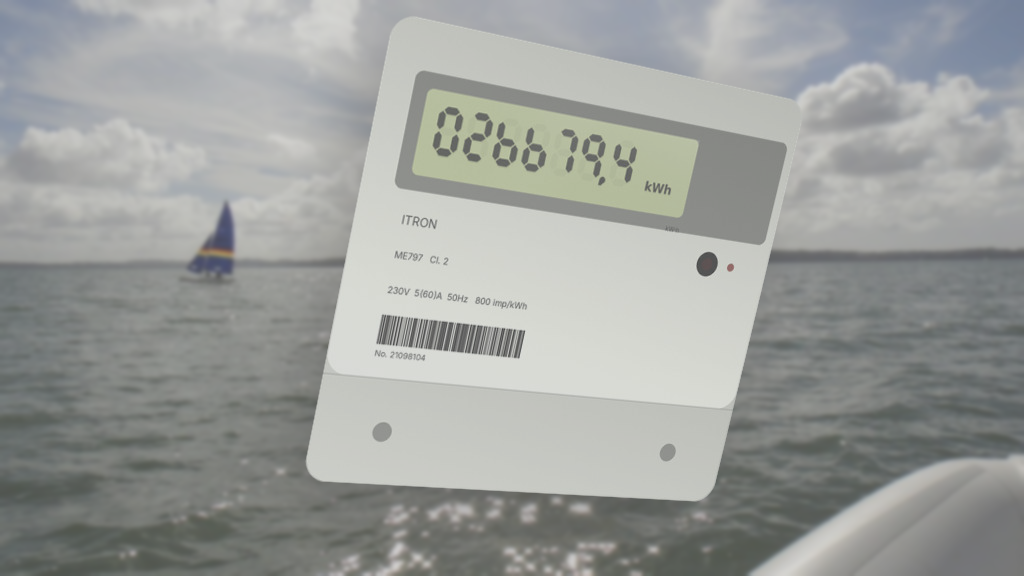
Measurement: **26679.4** kWh
